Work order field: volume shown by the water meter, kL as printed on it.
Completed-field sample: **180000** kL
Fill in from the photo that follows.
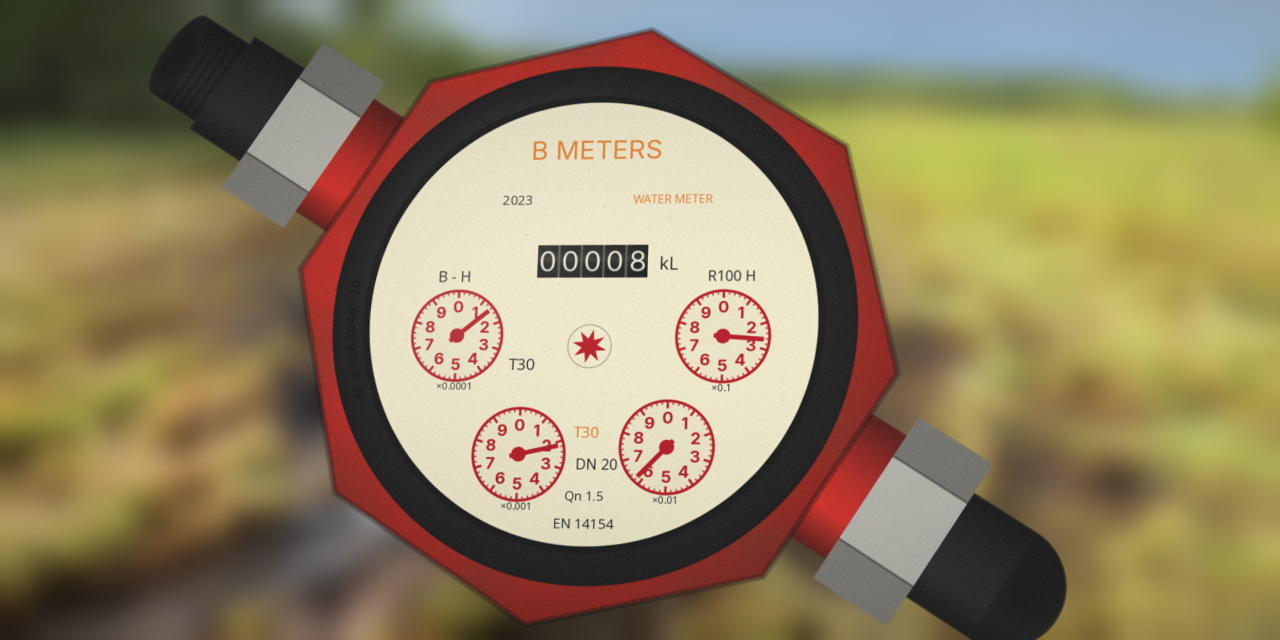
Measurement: **8.2621** kL
